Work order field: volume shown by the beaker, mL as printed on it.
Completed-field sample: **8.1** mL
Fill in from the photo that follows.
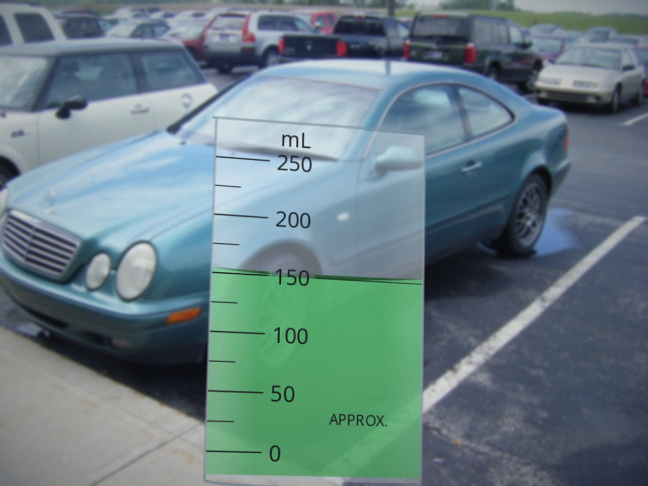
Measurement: **150** mL
